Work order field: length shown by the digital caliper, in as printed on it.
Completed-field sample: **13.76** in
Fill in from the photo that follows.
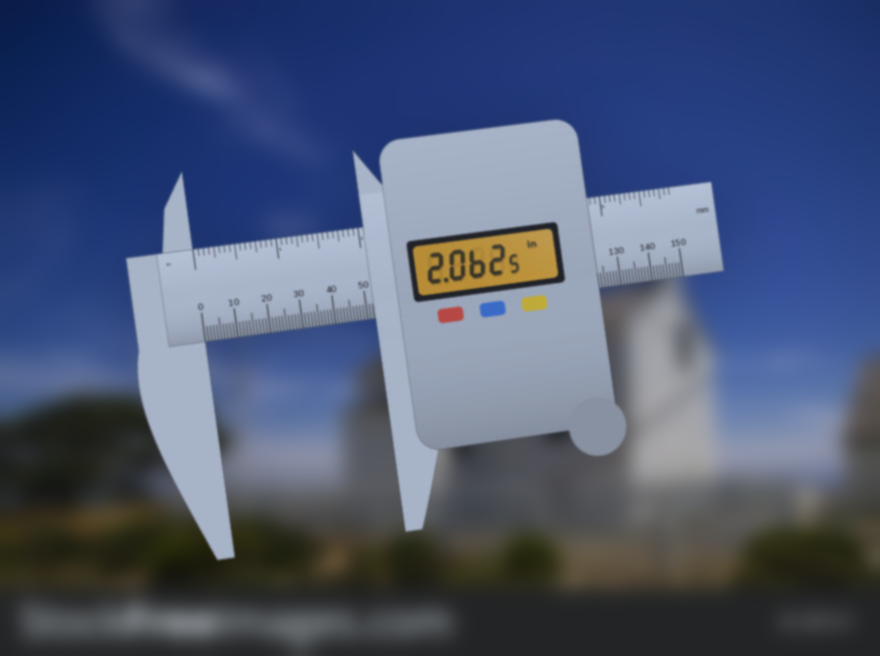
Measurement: **2.0625** in
